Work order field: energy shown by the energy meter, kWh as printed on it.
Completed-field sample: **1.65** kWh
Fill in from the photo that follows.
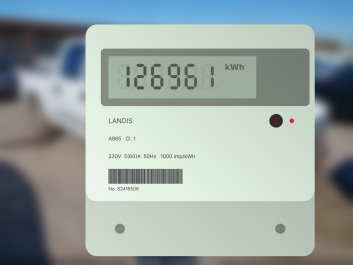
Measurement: **126961** kWh
